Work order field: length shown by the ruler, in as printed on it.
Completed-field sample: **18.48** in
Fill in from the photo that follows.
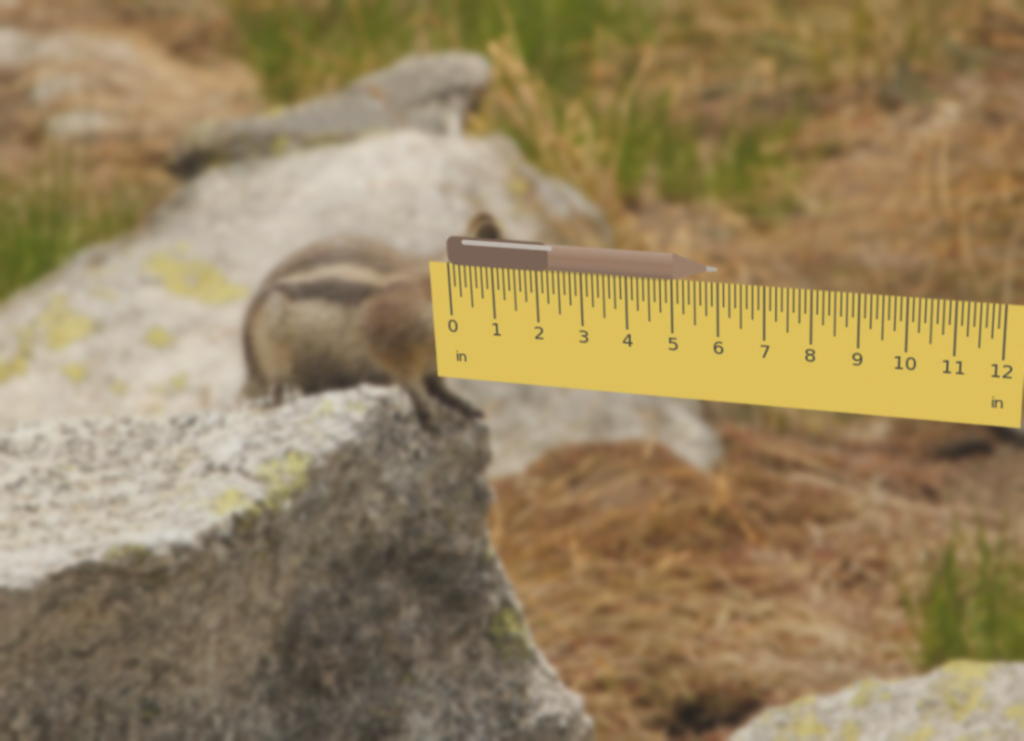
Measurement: **6** in
